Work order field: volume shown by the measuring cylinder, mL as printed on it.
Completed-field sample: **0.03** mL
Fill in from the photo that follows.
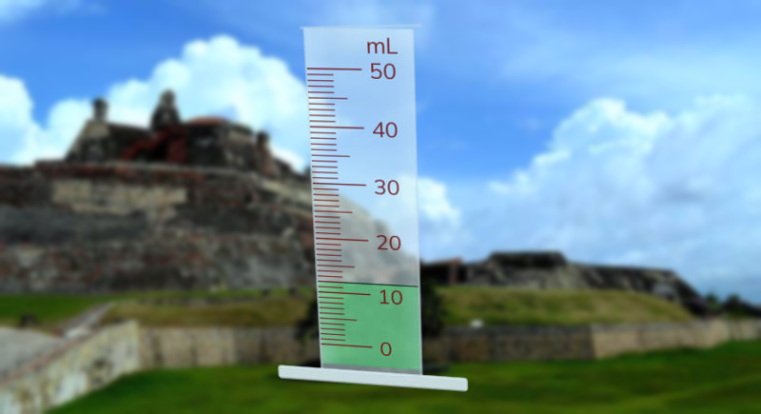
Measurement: **12** mL
